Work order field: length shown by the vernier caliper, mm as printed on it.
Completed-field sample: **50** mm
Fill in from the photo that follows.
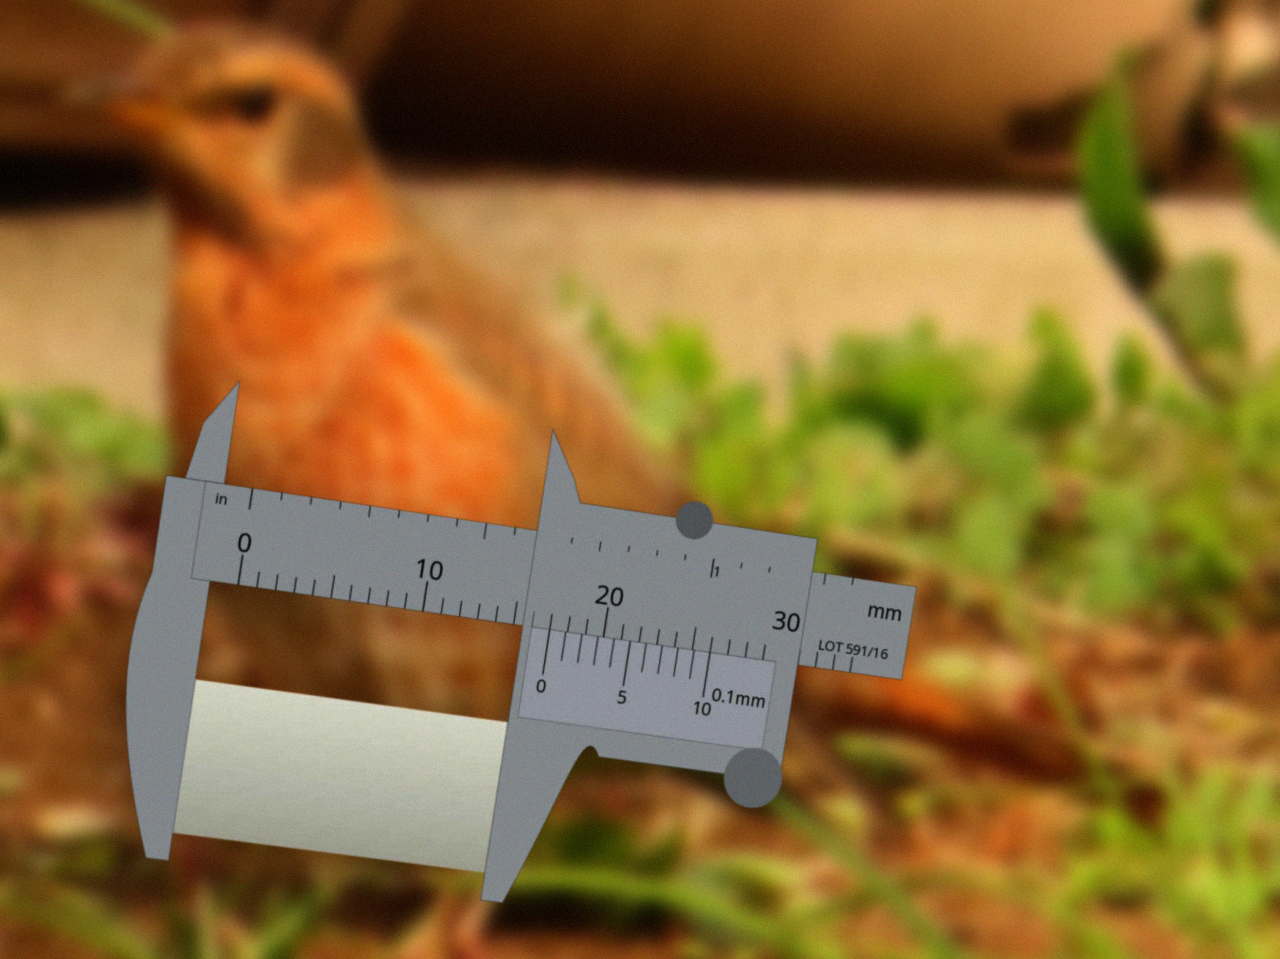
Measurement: **17.0** mm
